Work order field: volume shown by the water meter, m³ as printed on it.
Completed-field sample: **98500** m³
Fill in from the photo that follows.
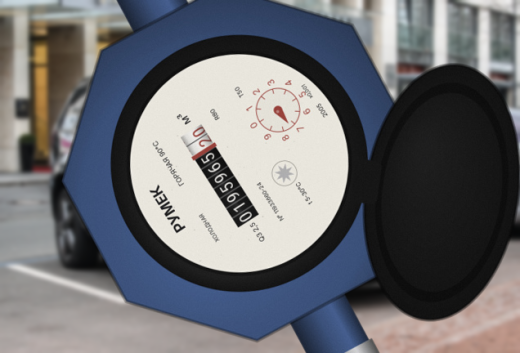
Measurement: **195965.197** m³
